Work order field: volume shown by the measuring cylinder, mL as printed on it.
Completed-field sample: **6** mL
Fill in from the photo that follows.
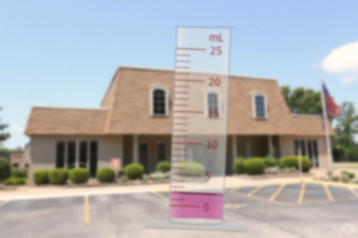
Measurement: **2** mL
